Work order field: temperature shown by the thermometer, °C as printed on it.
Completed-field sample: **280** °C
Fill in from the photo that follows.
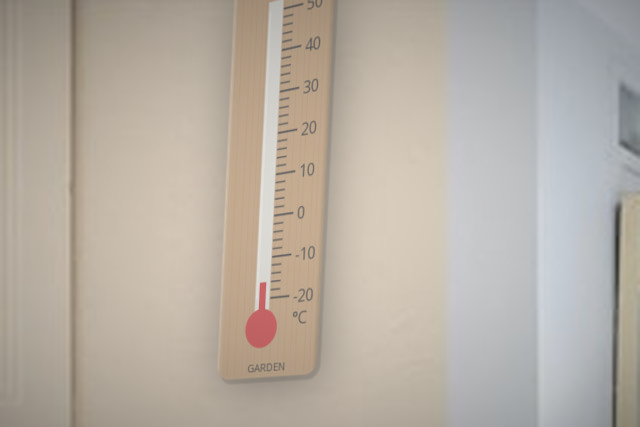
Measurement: **-16** °C
